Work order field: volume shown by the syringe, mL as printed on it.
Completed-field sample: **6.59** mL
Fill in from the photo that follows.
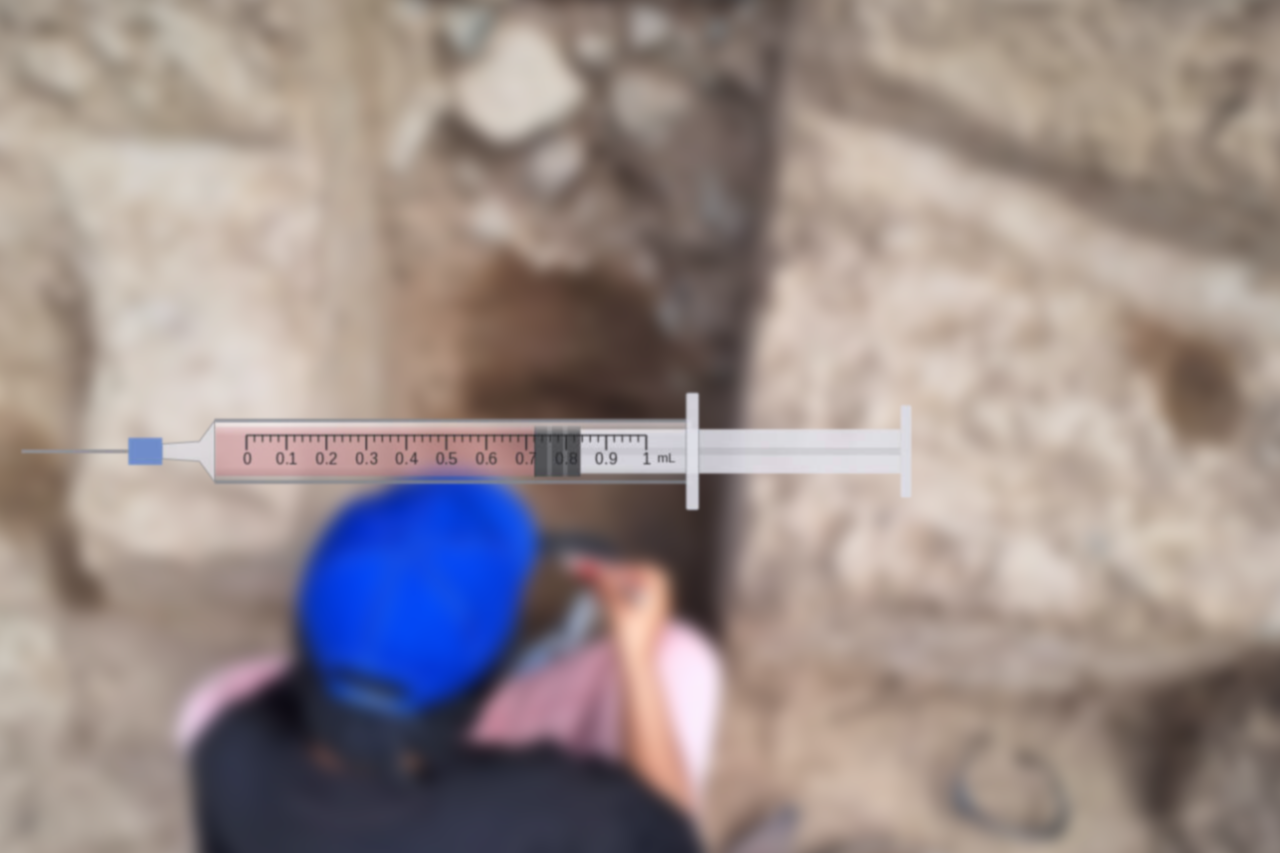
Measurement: **0.72** mL
